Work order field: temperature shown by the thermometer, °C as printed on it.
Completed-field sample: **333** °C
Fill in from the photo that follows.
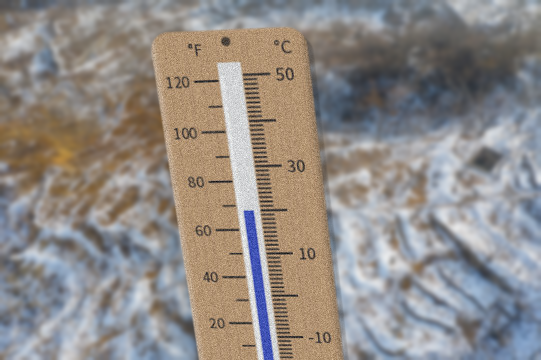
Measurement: **20** °C
